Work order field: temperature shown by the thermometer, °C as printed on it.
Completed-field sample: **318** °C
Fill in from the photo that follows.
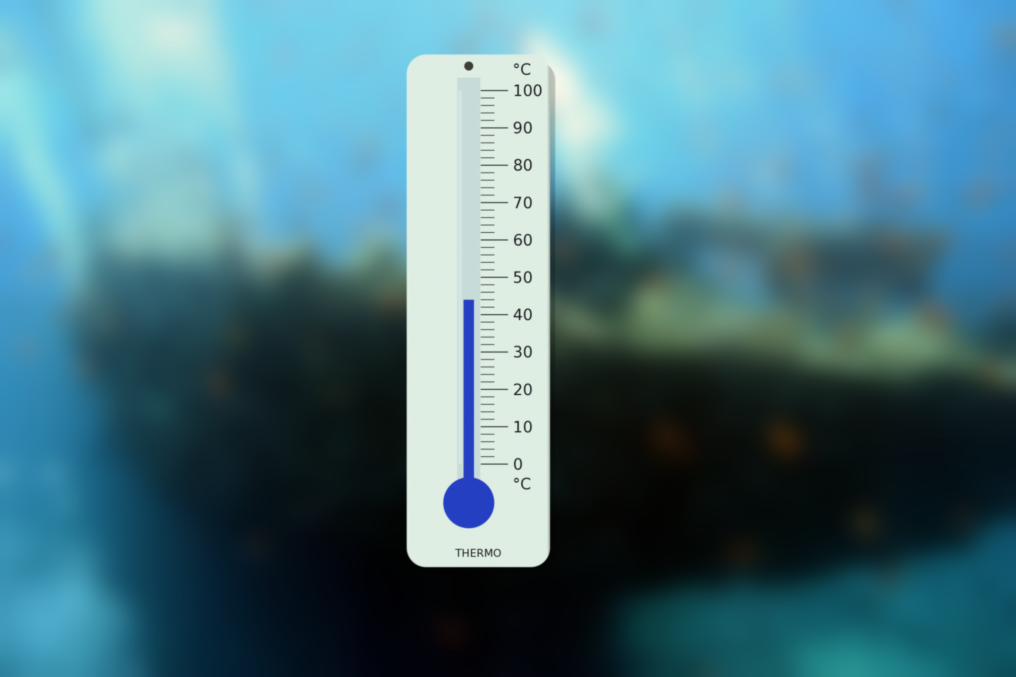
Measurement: **44** °C
